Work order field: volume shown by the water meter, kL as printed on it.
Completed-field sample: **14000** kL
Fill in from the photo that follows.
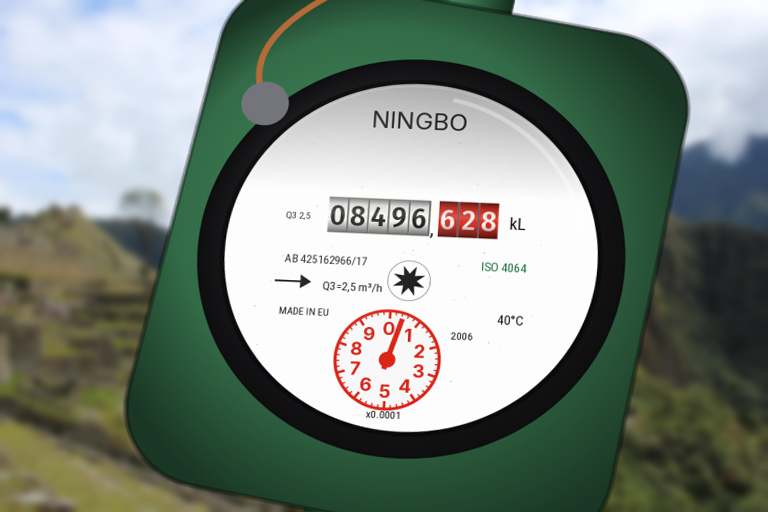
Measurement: **8496.6280** kL
